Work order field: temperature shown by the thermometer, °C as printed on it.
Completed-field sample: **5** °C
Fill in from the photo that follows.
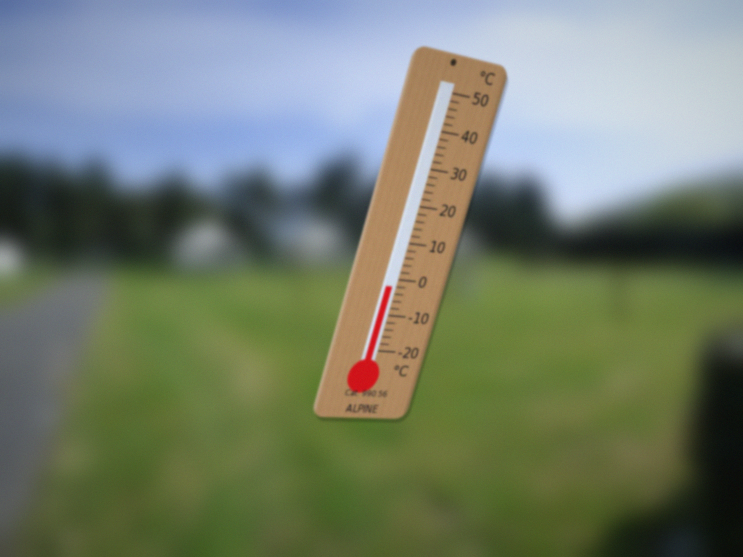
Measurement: **-2** °C
